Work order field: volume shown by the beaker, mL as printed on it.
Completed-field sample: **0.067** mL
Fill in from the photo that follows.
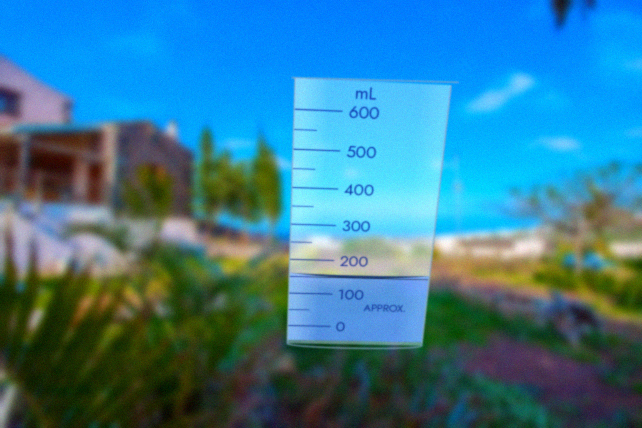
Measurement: **150** mL
